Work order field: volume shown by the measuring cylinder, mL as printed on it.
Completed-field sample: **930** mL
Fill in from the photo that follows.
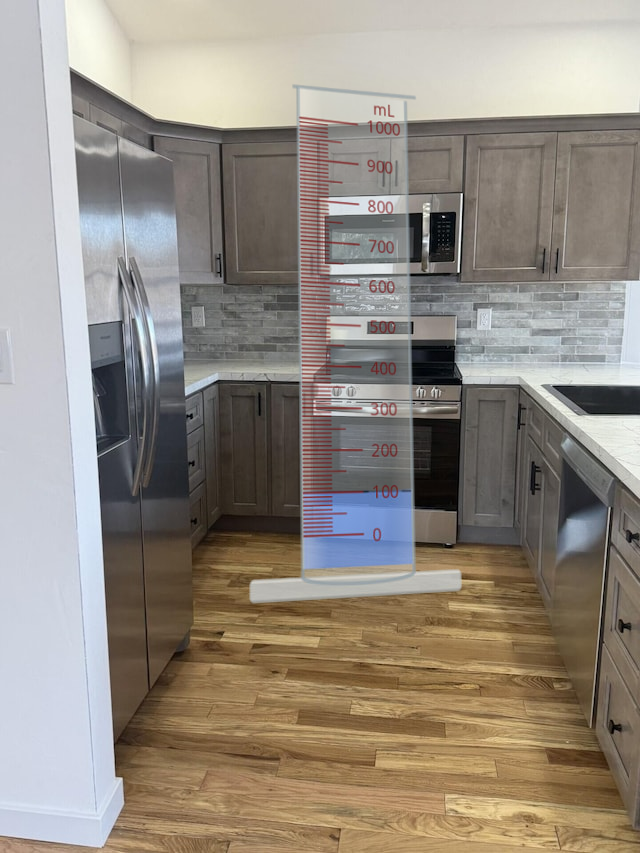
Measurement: **100** mL
